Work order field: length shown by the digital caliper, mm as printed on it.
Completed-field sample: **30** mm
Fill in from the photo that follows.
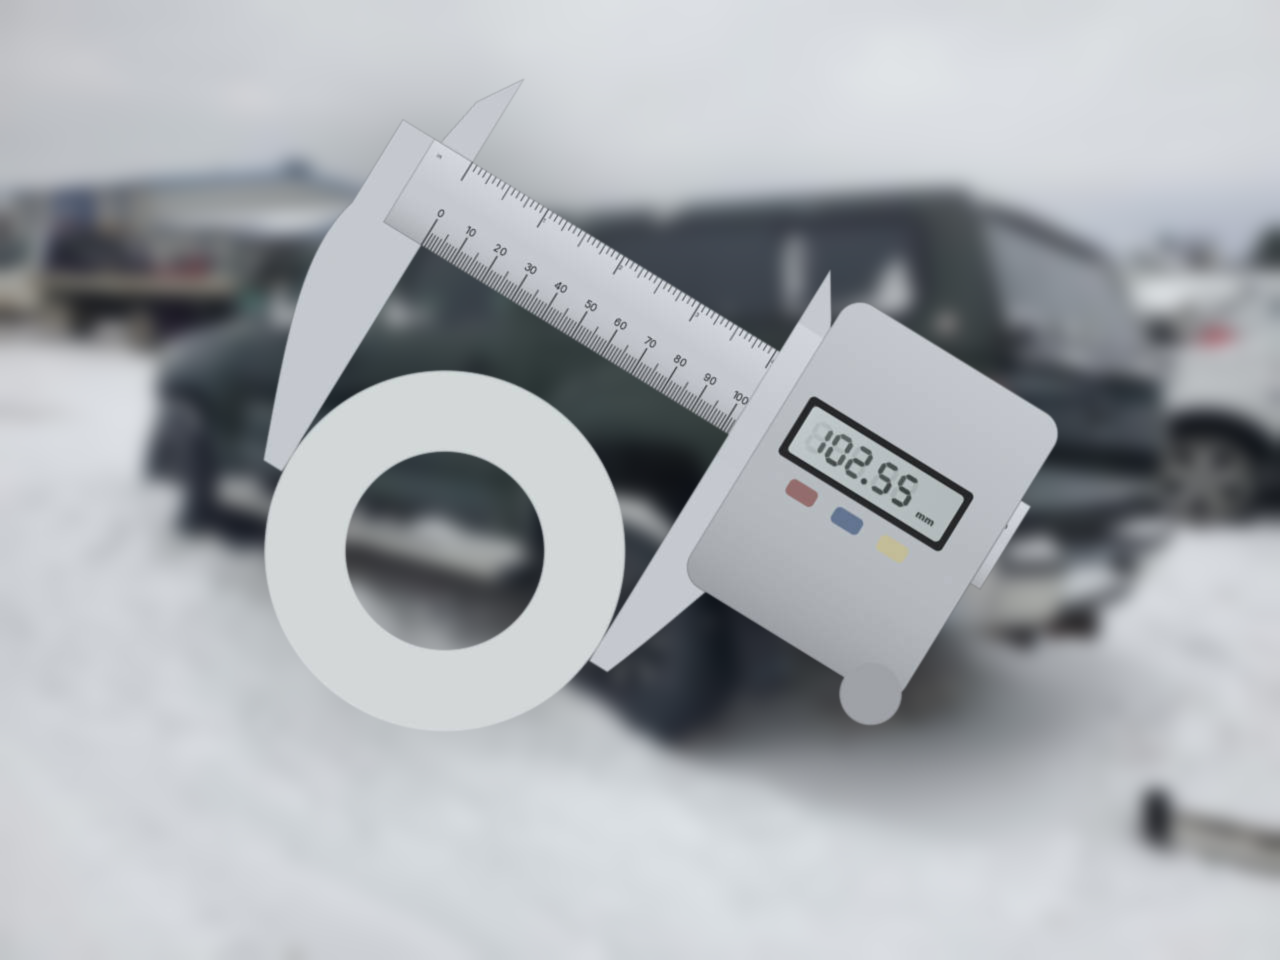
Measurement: **102.55** mm
